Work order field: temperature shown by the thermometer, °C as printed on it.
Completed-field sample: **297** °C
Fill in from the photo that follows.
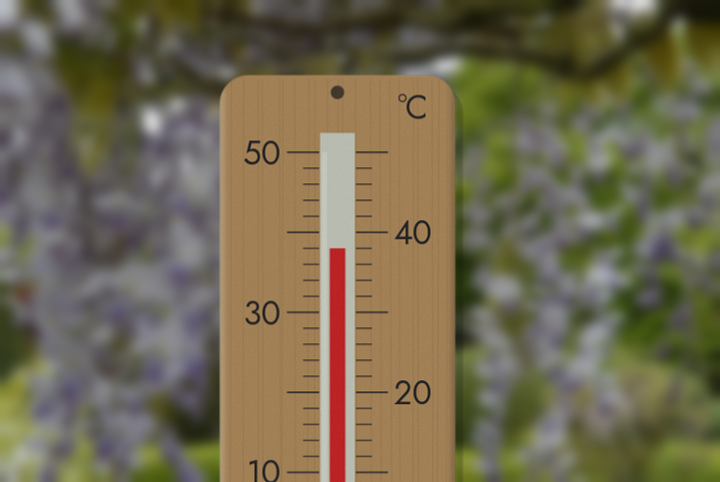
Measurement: **38** °C
